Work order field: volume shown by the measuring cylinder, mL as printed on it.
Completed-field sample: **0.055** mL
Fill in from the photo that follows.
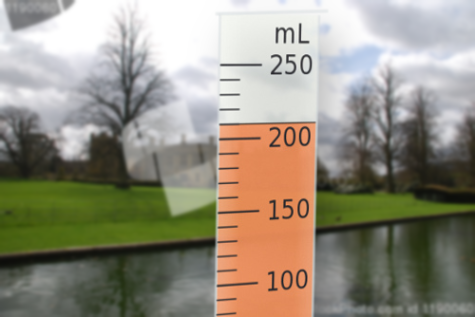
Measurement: **210** mL
